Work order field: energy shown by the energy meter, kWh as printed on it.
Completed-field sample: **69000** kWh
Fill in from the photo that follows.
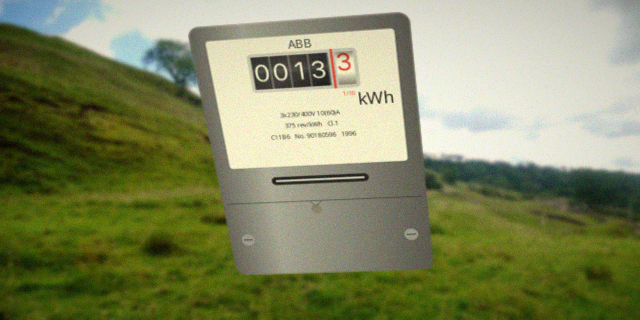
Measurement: **13.3** kWh
